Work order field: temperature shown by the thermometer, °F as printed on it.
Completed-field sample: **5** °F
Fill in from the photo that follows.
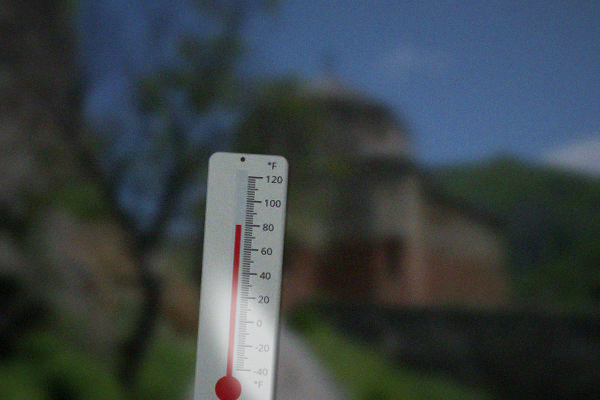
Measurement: **80** °F
